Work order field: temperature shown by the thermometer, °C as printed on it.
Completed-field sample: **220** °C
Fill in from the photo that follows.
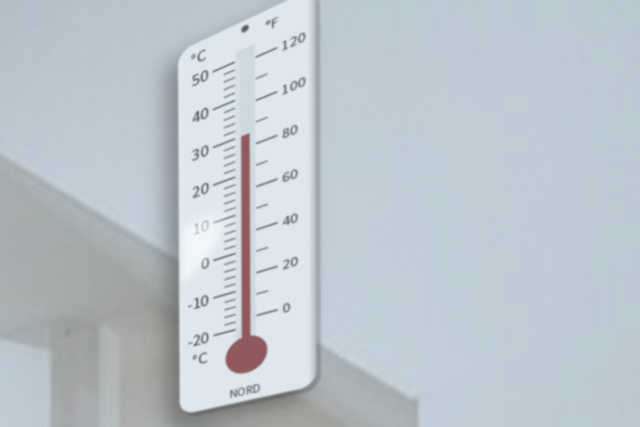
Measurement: **30** °C
